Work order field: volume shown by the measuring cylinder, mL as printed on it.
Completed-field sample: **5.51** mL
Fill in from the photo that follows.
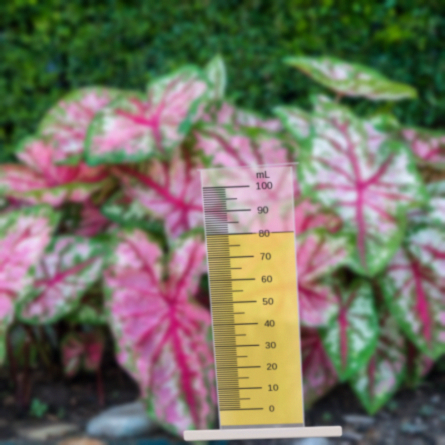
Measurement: **80** mL
